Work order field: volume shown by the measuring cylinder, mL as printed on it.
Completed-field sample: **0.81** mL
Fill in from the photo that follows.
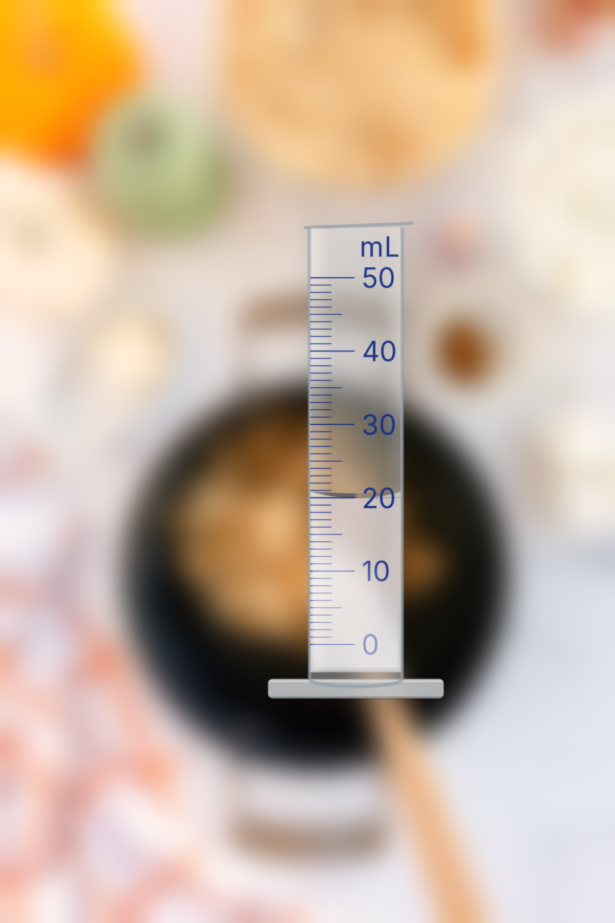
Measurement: **20** mL
